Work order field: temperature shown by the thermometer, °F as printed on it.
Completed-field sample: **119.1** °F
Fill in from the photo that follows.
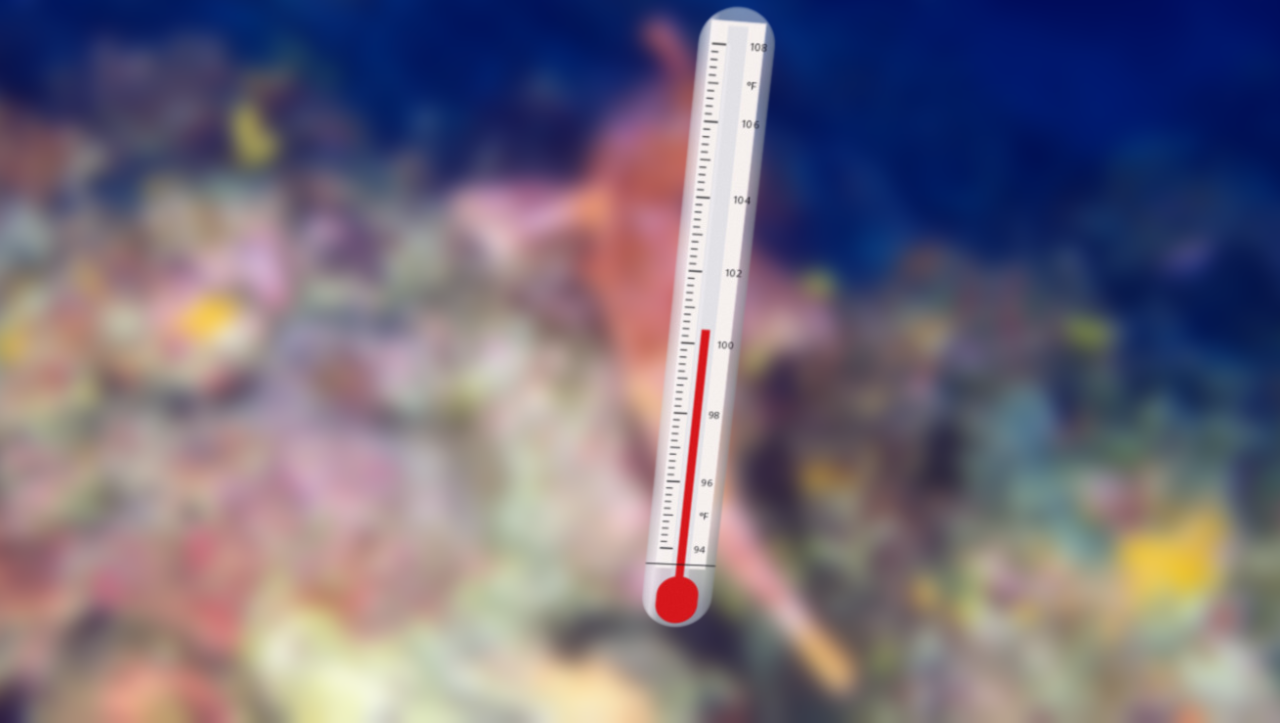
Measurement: **100.4** °F
